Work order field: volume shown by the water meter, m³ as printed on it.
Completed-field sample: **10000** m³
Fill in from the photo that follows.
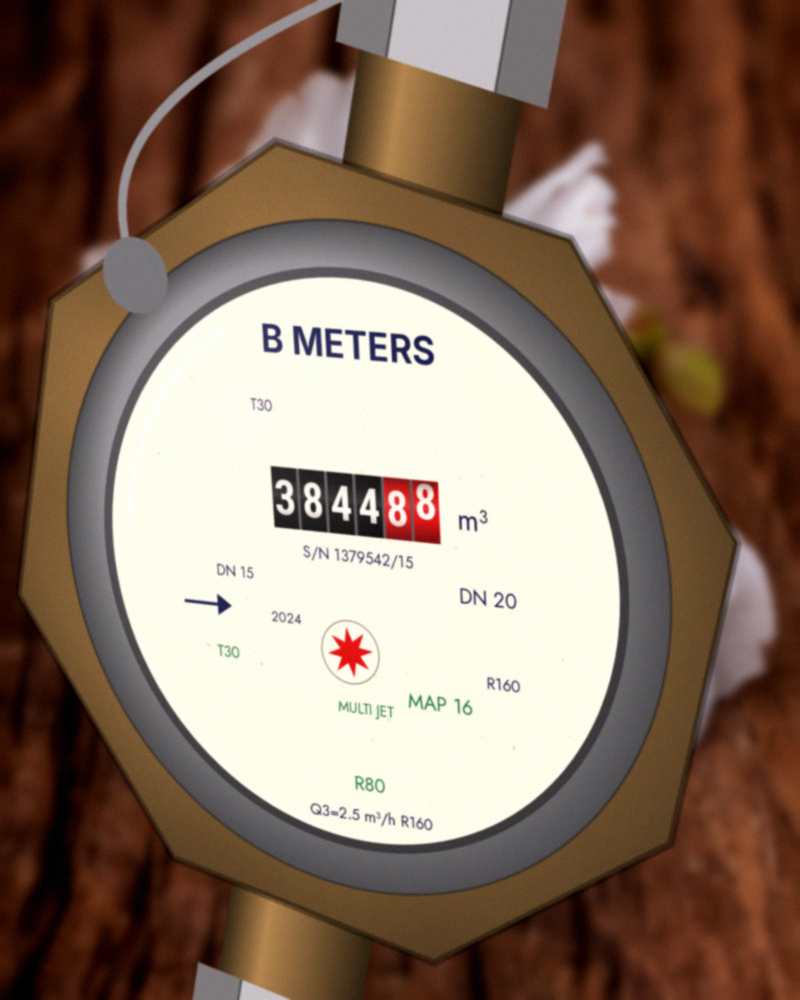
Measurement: **3844.88** m³
